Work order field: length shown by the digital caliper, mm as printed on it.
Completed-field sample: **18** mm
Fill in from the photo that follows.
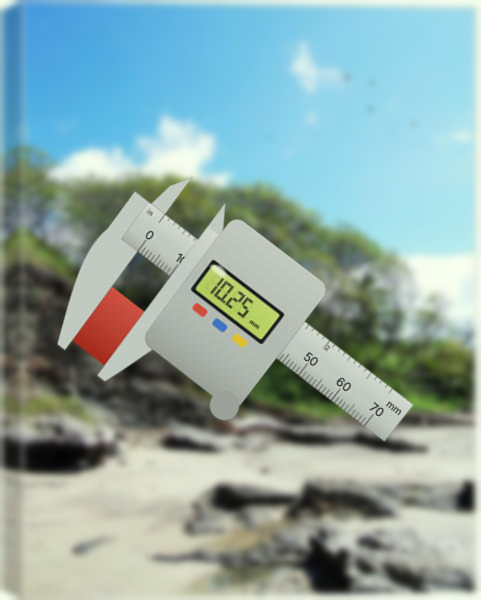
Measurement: **10.25** mm
